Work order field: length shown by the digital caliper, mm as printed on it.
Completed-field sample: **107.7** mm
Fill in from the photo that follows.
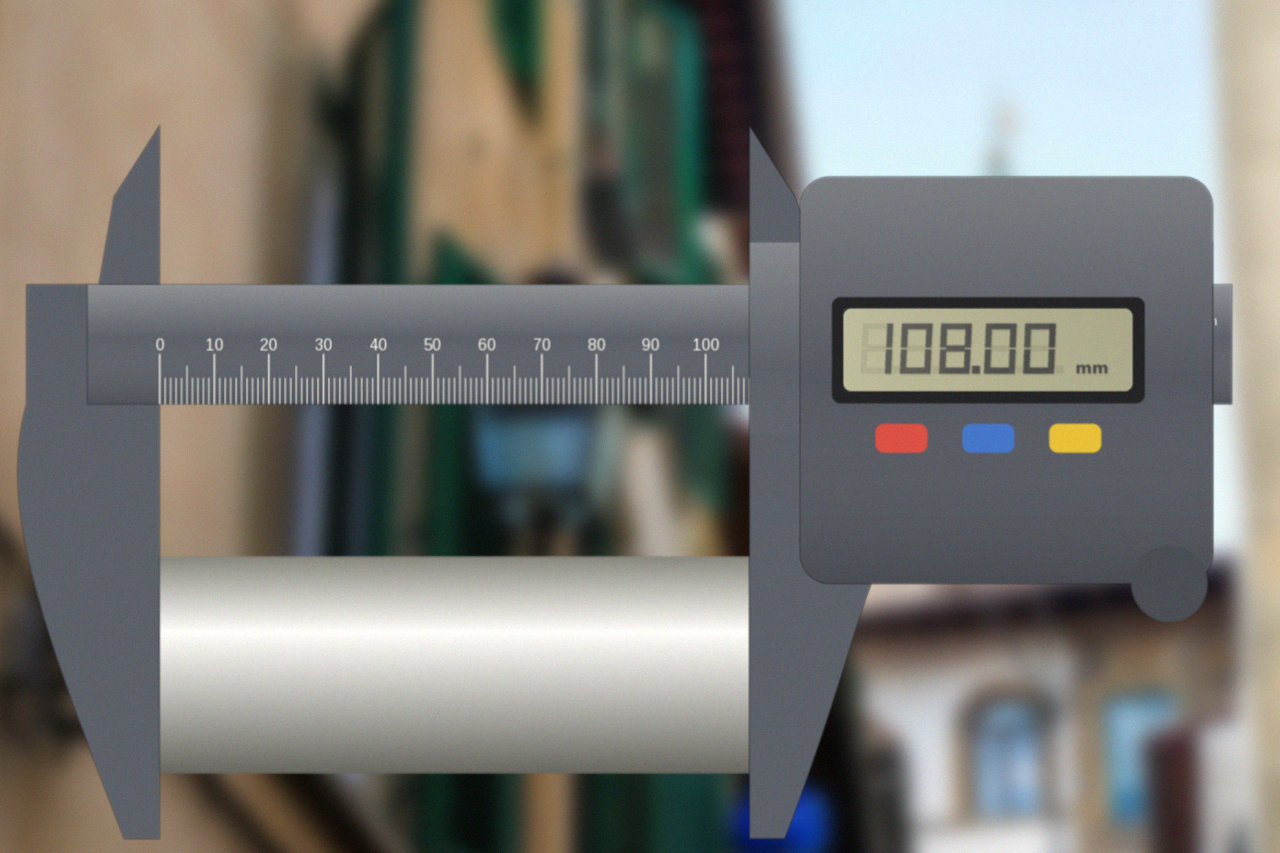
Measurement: **108.00** mm
